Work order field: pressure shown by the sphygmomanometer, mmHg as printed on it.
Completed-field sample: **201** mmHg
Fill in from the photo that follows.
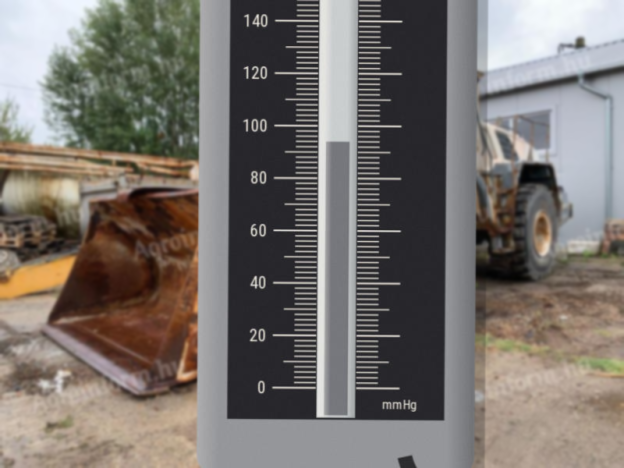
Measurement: **94** mmHg
